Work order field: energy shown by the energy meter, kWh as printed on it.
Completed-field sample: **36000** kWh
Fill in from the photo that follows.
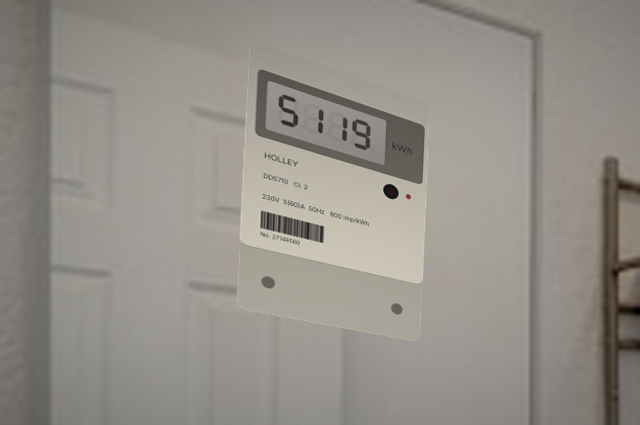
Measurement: **5119** kWh
